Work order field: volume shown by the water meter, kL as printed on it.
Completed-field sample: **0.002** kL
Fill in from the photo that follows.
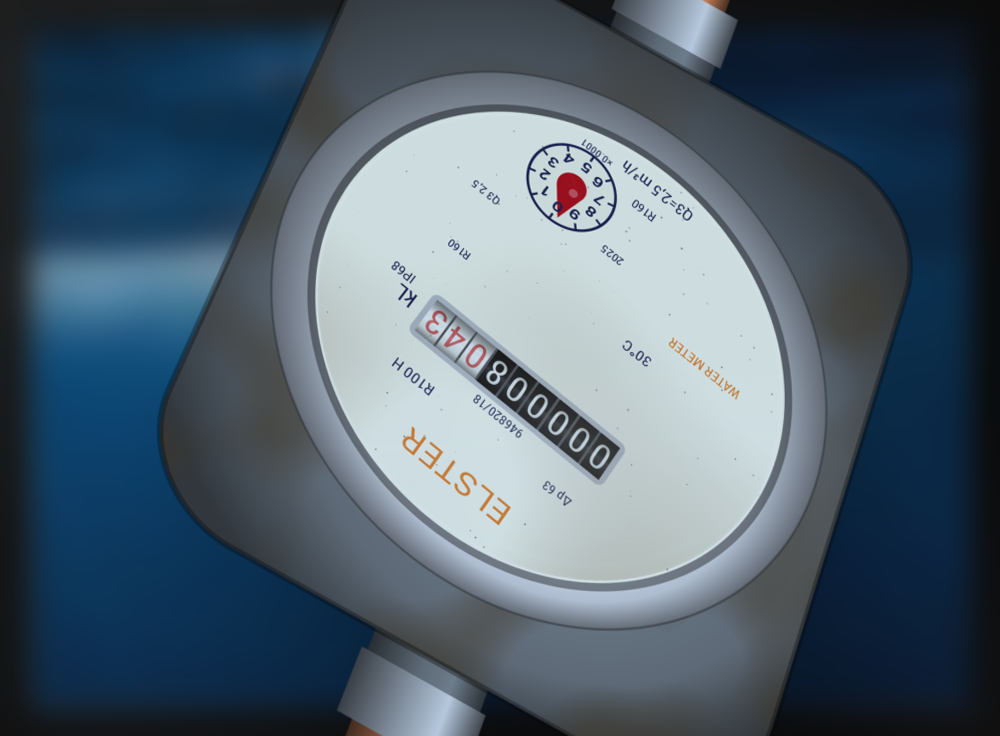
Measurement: **8.0429** kL
